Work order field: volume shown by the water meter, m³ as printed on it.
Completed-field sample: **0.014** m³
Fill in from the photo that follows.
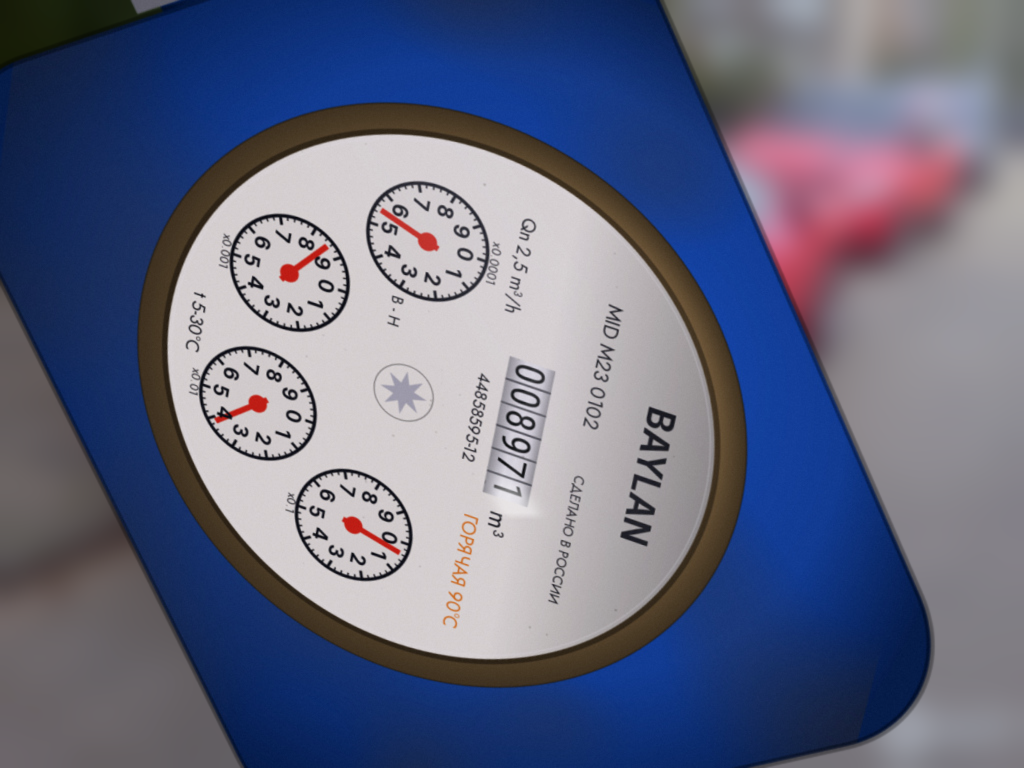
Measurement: **8971.0385** m³
